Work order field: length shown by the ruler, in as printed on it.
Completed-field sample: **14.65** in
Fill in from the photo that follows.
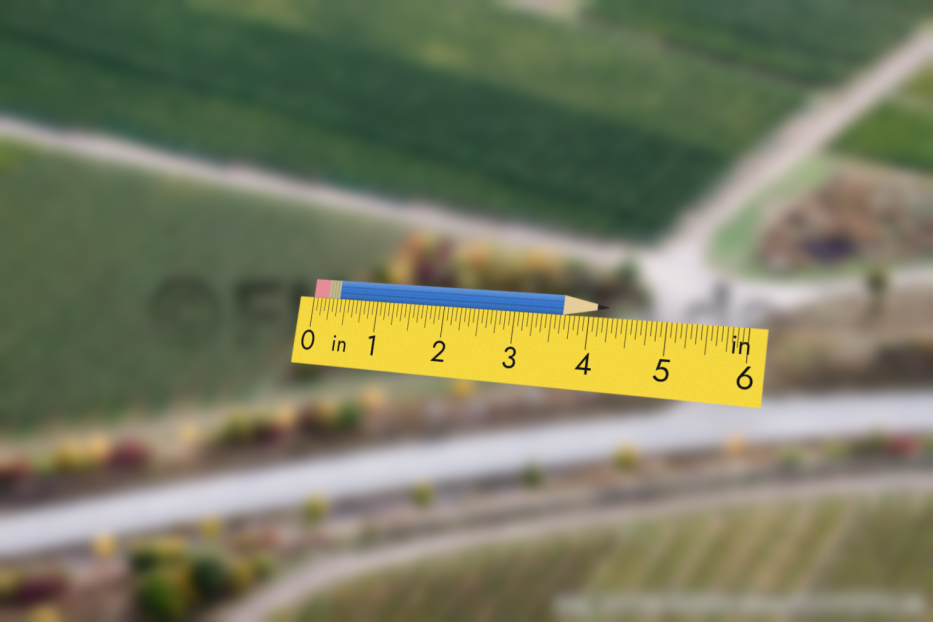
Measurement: **4.25** in
